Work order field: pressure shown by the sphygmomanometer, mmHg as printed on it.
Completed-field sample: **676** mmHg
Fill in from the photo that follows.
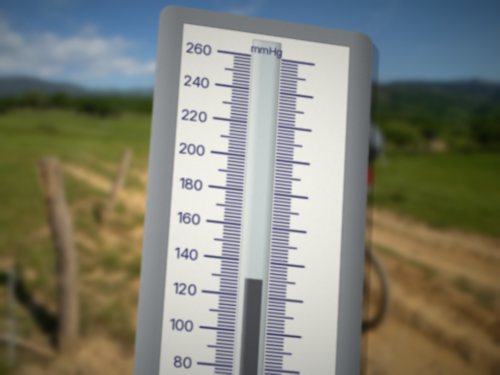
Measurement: **130** mmHg
